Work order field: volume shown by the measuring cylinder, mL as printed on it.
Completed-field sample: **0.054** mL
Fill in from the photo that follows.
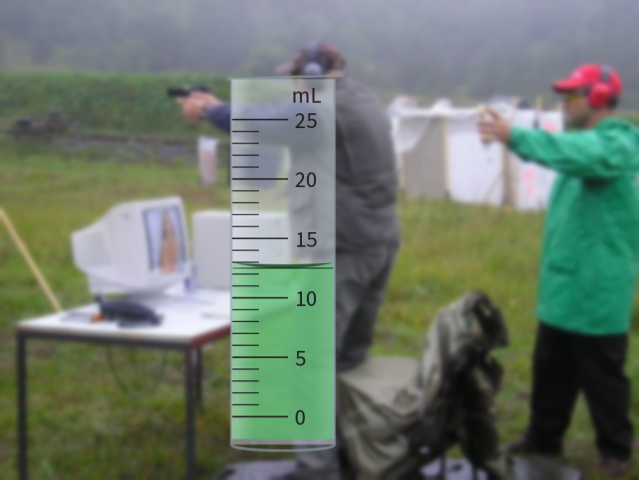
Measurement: **12.5** mL
